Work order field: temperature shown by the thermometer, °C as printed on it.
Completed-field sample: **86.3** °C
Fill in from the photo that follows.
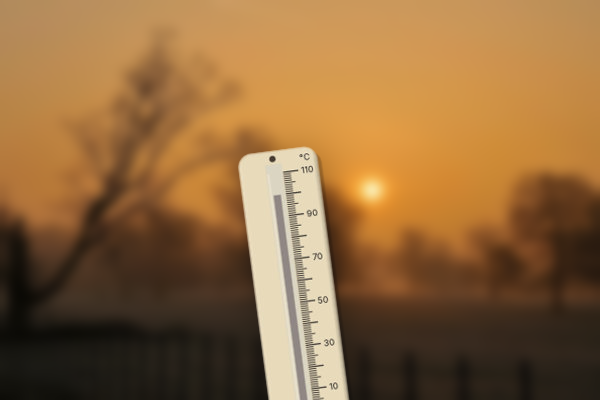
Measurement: **100** °C
